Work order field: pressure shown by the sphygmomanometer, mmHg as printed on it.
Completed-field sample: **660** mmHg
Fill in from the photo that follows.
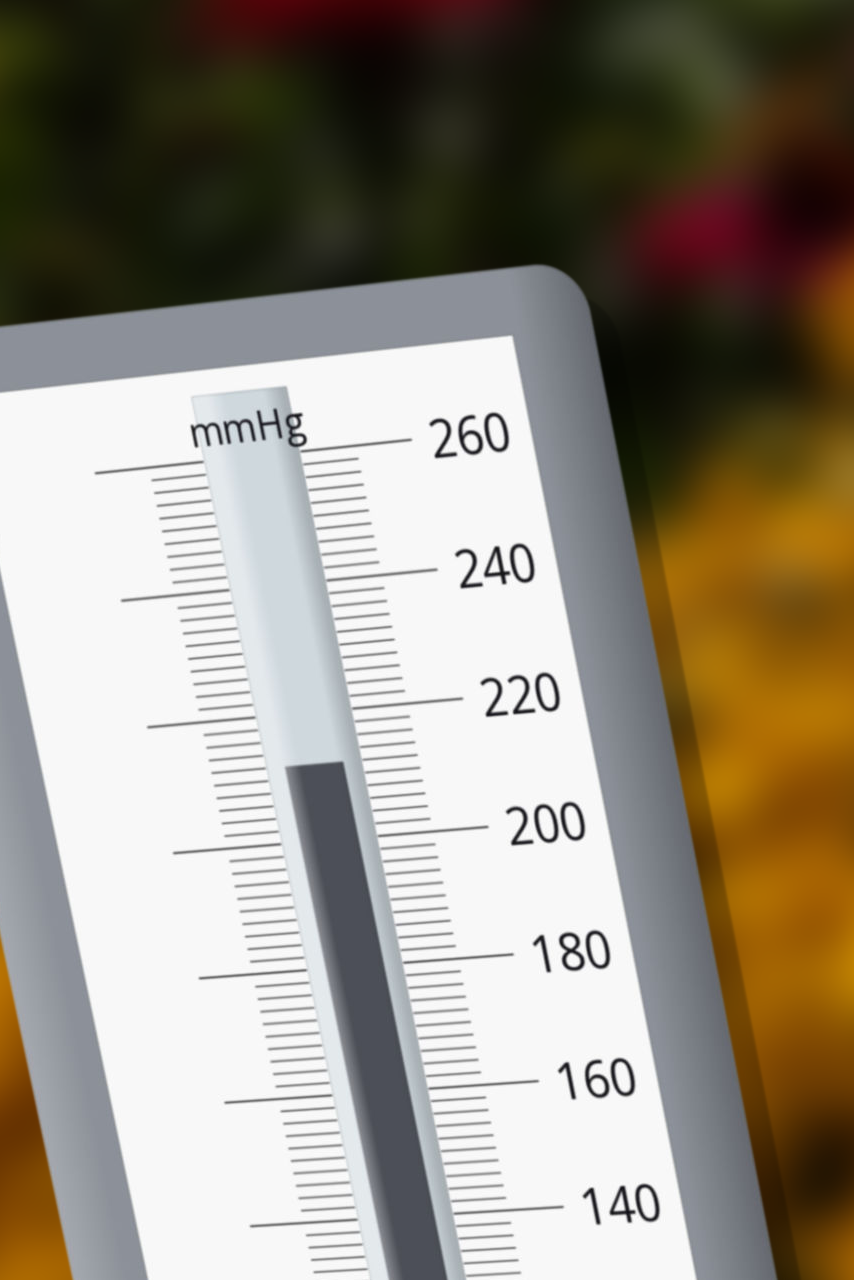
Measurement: **212** mmHg
